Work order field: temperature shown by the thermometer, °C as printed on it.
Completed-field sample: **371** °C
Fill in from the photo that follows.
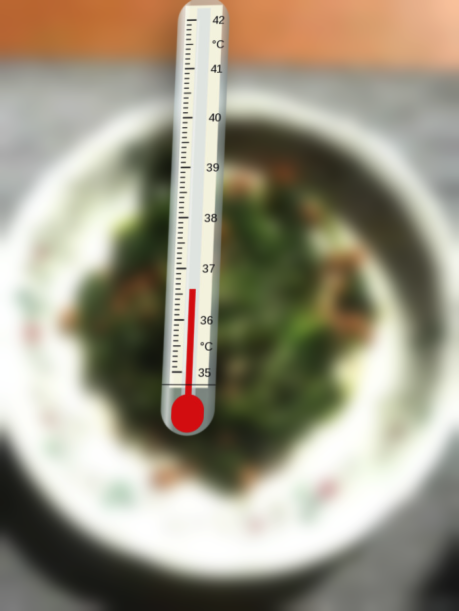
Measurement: **36.6** °C
